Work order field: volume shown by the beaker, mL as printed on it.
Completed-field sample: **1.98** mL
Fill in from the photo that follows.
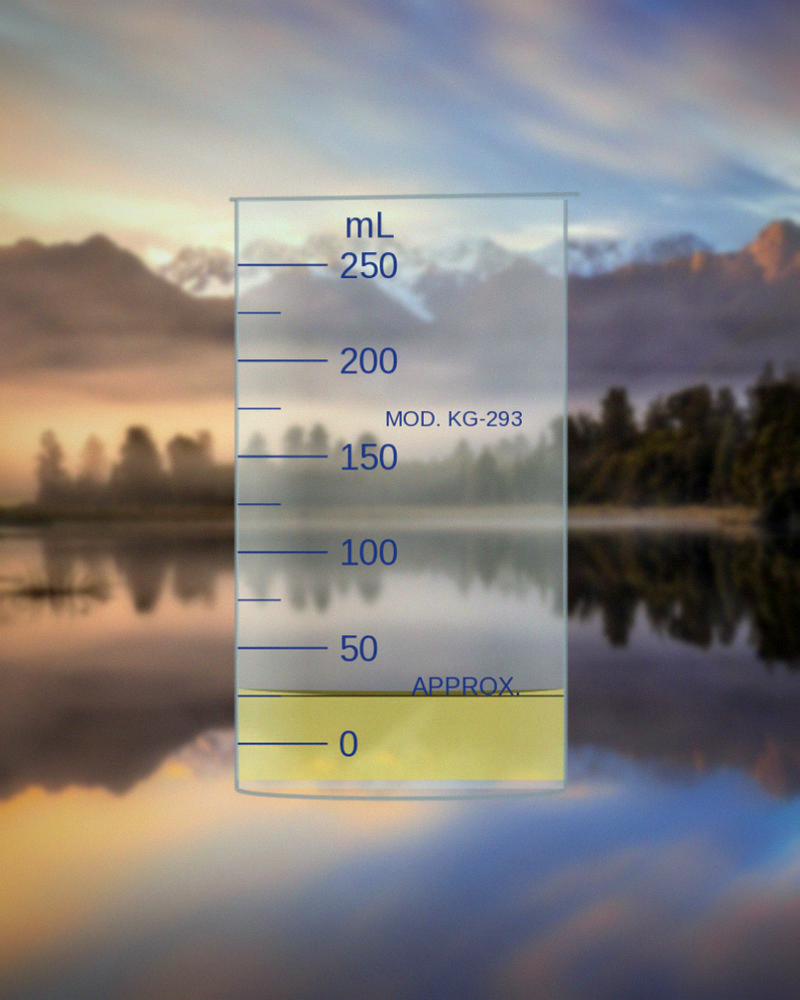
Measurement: **25** mL
